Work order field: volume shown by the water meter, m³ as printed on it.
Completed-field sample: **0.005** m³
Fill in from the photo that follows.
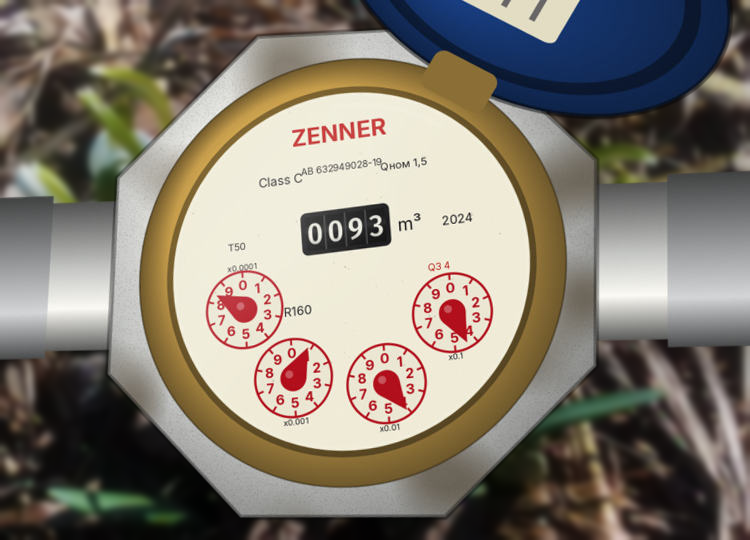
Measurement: **93.4408** m³
